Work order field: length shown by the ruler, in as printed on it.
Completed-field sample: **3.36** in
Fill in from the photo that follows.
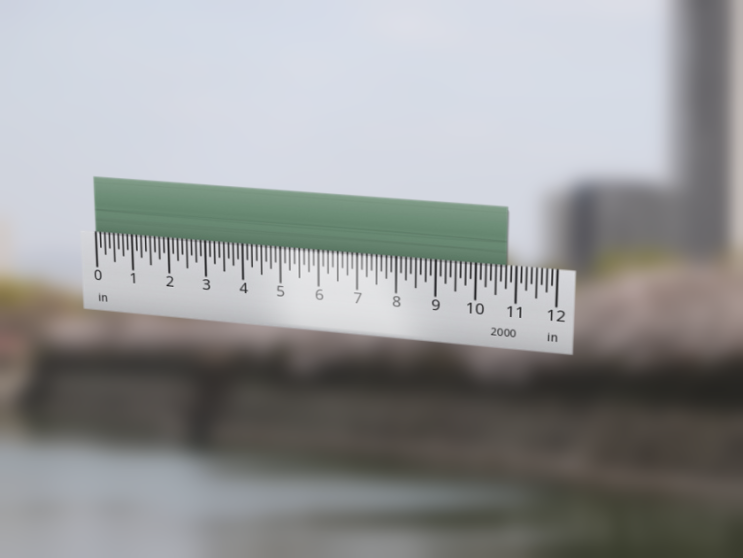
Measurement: **10.75** in
